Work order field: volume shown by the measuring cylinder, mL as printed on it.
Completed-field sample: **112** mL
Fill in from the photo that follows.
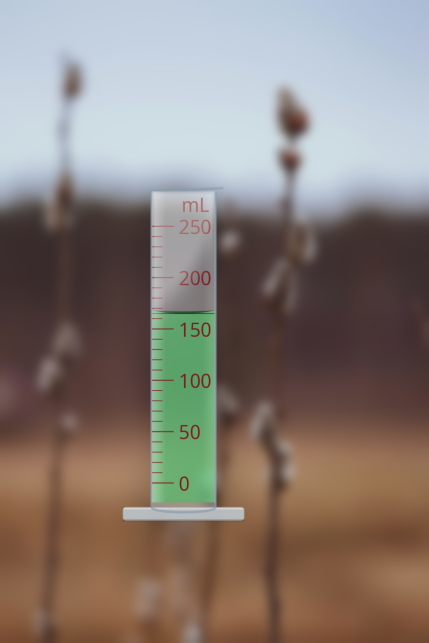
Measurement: **165** mL
